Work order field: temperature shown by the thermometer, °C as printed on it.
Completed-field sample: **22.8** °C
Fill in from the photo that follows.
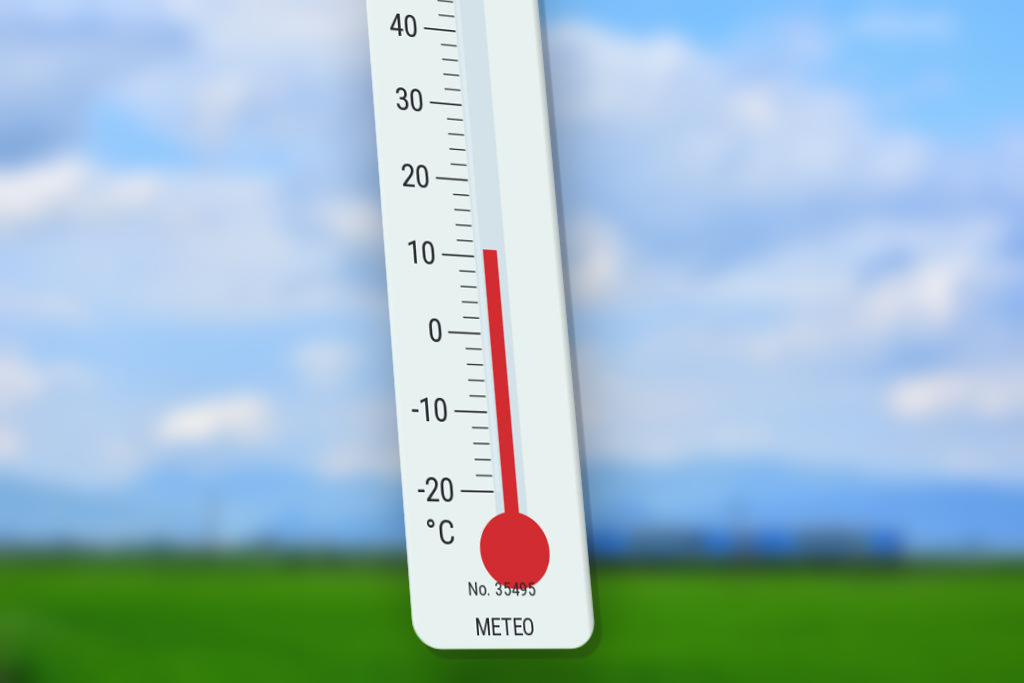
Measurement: **11** °C
